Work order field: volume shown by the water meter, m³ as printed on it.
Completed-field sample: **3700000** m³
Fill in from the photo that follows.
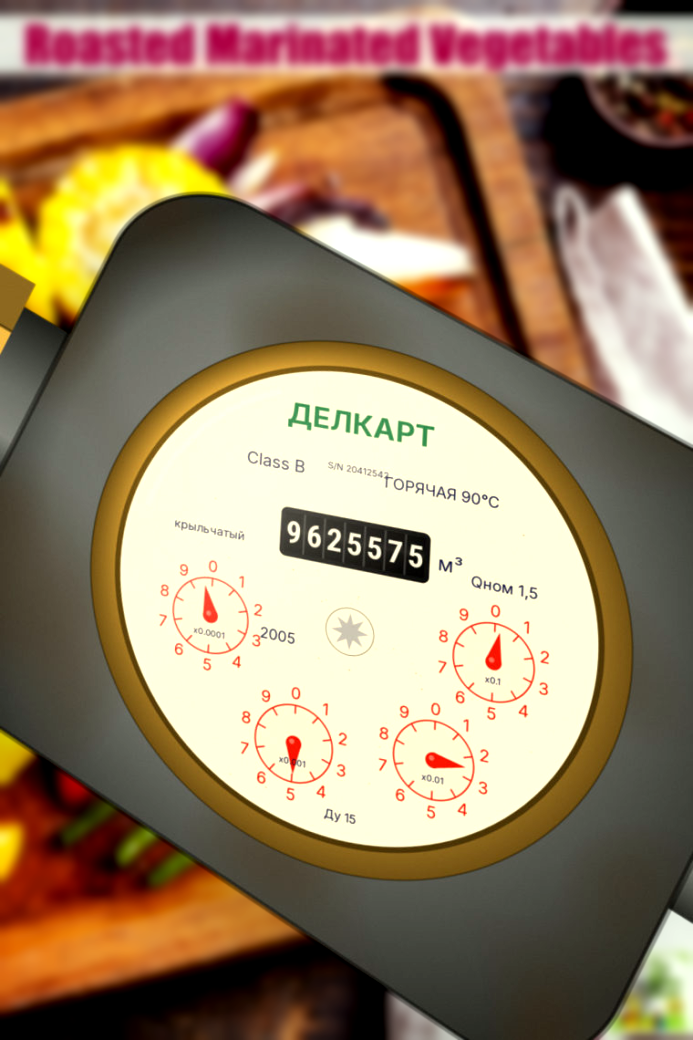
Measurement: **9625575.0249** m³
